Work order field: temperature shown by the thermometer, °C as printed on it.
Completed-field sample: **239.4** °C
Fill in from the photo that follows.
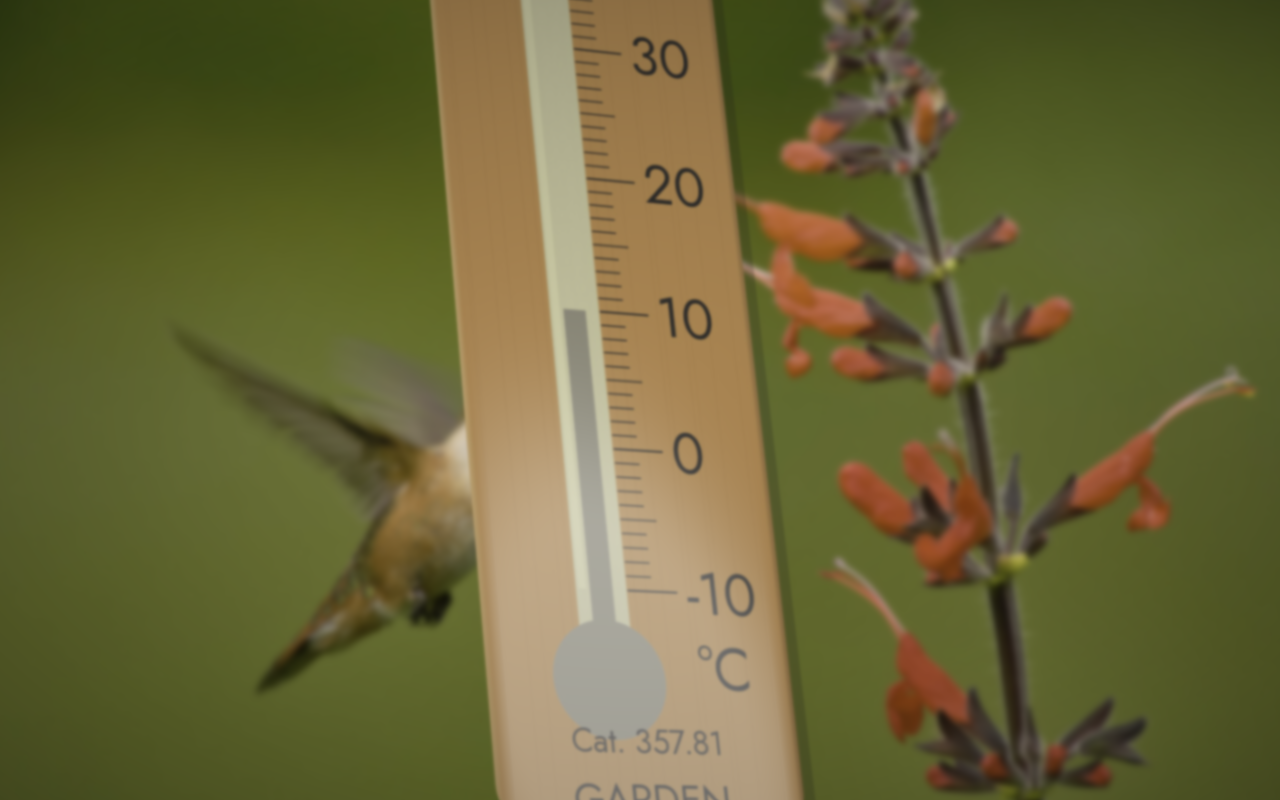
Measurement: **10** °C
